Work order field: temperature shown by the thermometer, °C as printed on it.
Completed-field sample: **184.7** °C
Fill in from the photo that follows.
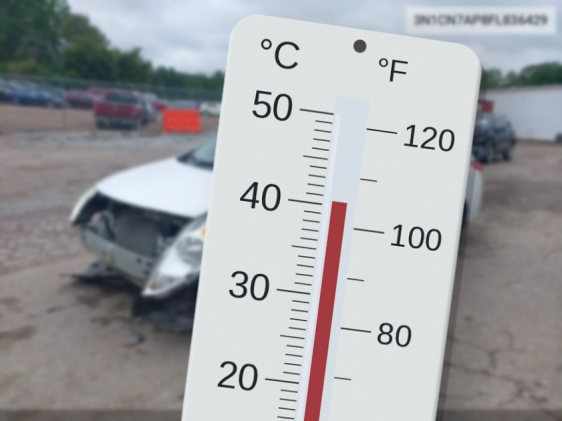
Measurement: **40.5** °C
